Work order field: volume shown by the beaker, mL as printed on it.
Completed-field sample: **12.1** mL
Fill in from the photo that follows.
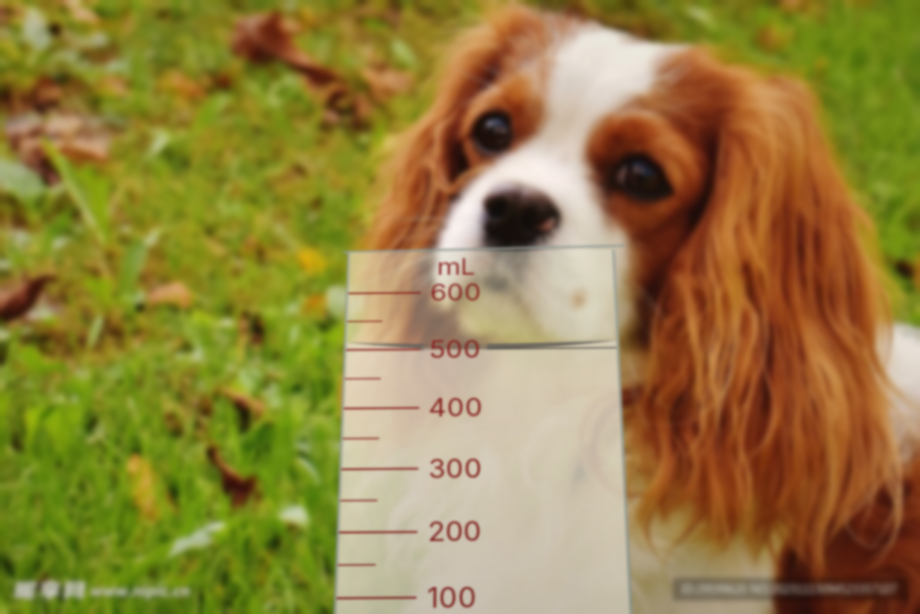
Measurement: **500** mL
